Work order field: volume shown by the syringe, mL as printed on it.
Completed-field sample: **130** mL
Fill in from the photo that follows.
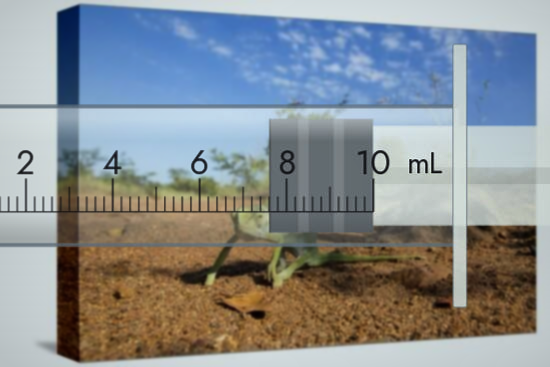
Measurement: **7.6** mL
